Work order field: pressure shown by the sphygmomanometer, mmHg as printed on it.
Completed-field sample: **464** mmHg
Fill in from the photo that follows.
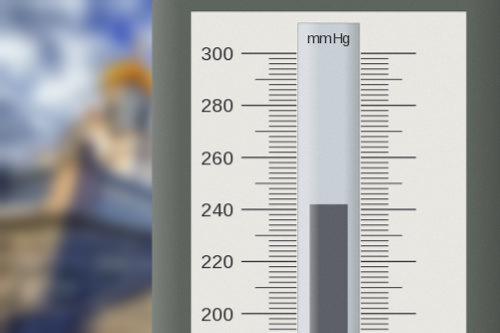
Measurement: **242** mmHg
